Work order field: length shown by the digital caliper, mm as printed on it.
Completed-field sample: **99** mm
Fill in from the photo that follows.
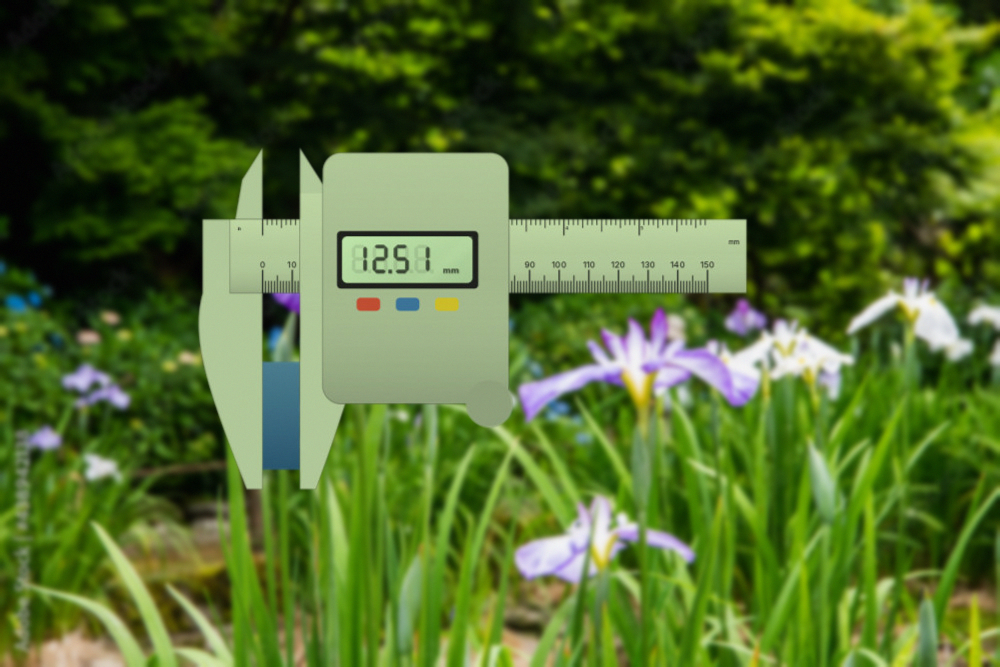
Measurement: **12.51** mm
